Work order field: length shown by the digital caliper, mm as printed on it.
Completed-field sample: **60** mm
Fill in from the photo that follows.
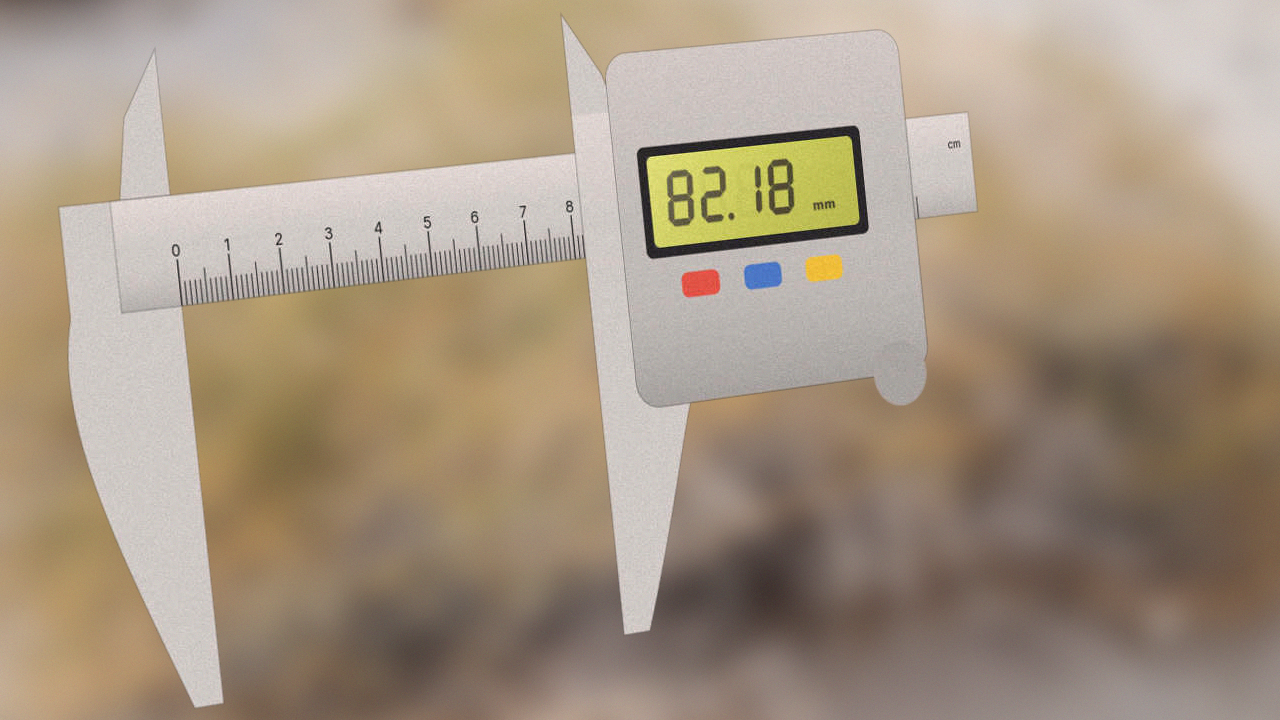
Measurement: **82.18** mm
